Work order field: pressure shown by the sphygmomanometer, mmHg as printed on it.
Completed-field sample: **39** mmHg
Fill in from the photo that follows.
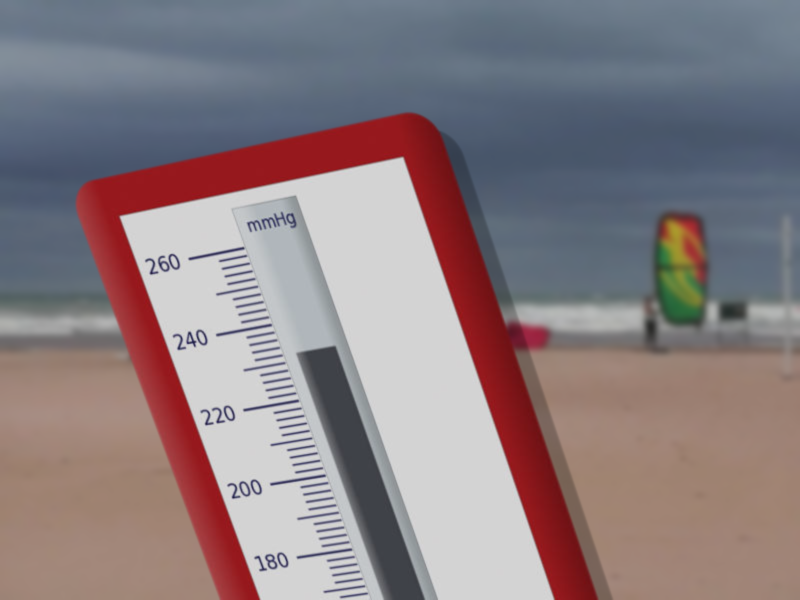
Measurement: **232** mmHg
